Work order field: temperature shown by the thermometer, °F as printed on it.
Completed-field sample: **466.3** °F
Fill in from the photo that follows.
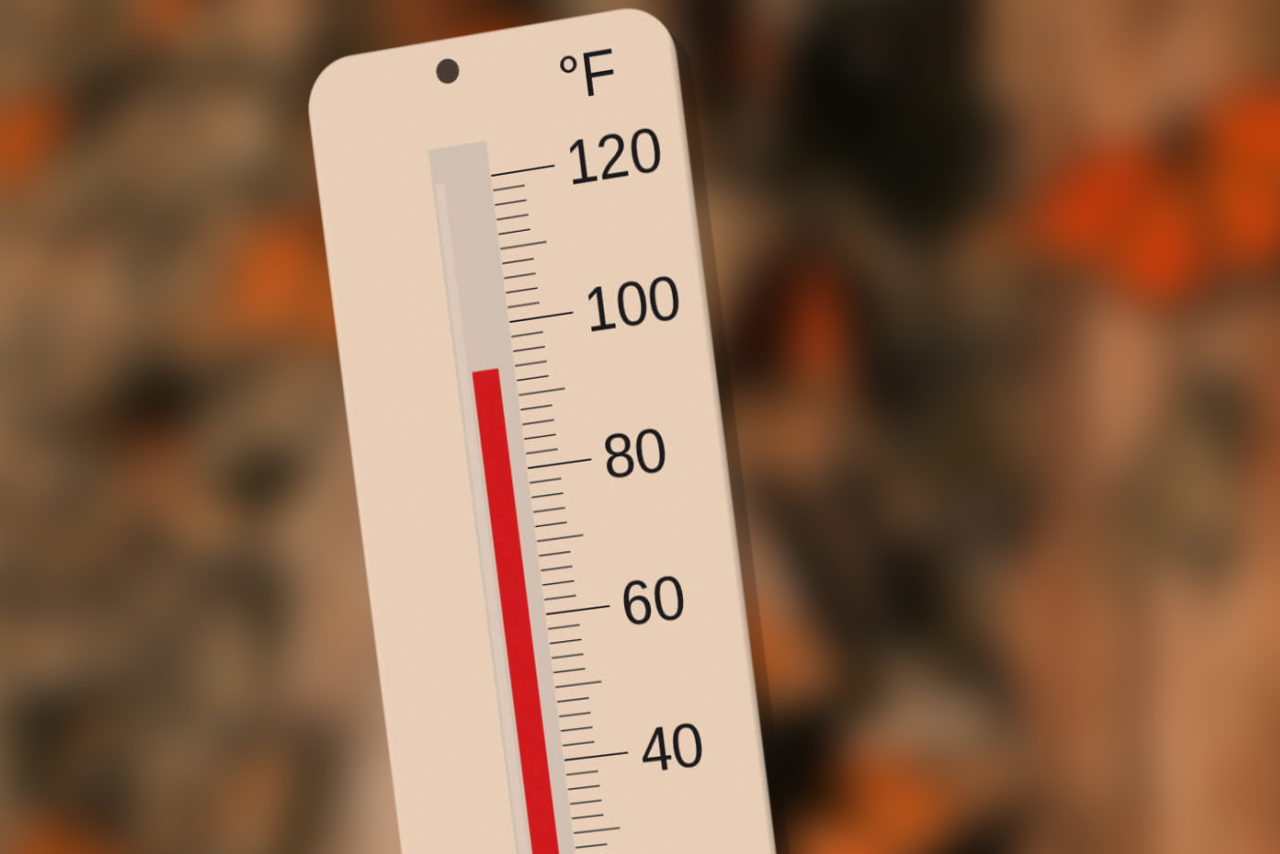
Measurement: **94** °F
